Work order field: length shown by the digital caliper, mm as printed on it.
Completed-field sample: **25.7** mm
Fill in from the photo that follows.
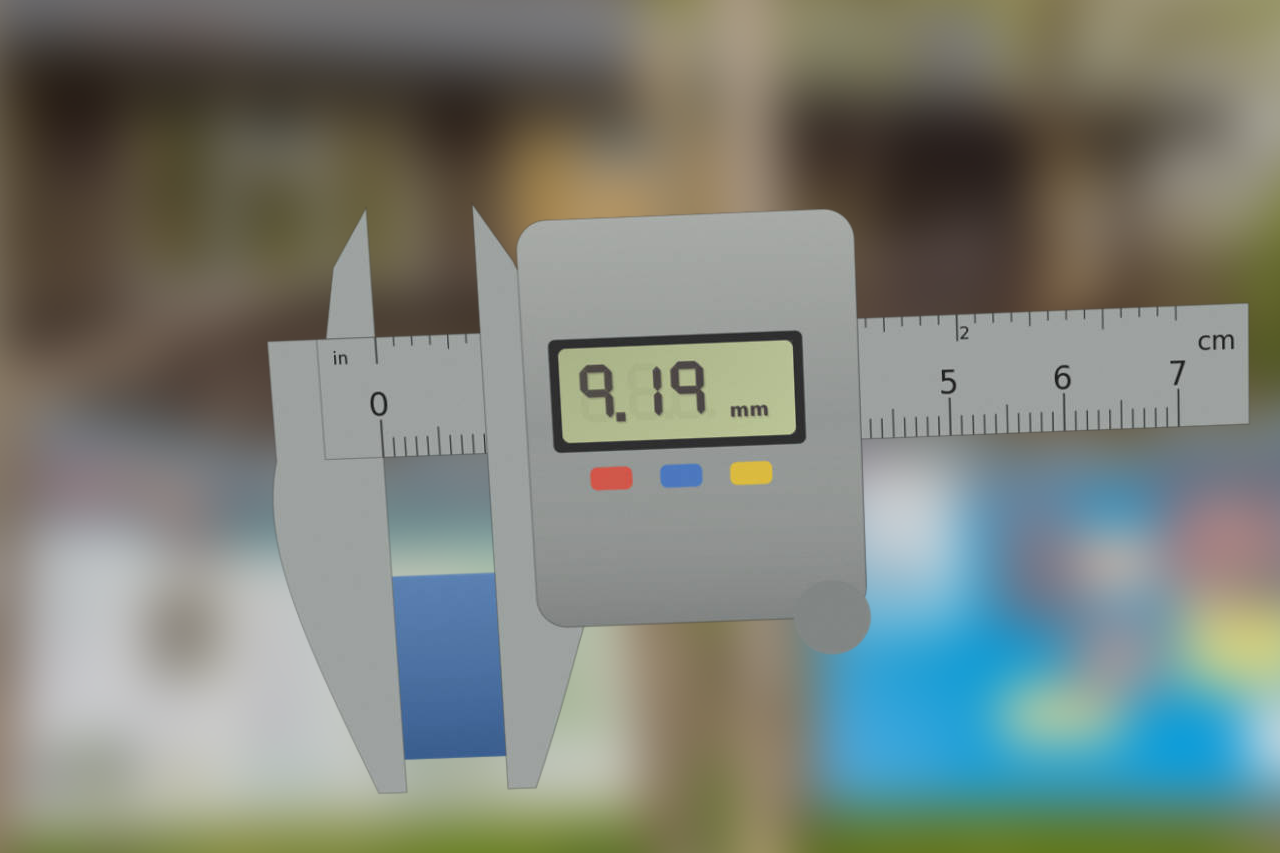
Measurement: **9.19** mm
